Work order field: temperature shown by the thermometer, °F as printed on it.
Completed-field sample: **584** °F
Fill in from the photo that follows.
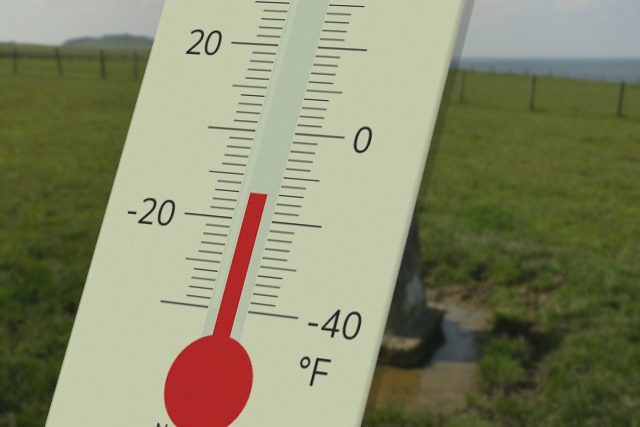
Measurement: **-14** °F
